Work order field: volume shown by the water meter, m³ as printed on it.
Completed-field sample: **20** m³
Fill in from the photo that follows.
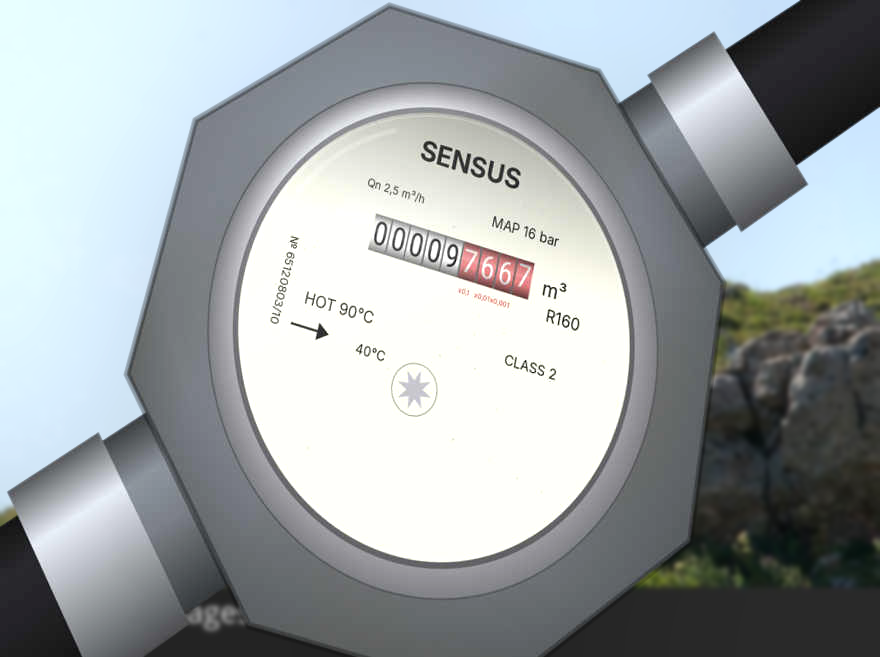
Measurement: **9.7667** m³
